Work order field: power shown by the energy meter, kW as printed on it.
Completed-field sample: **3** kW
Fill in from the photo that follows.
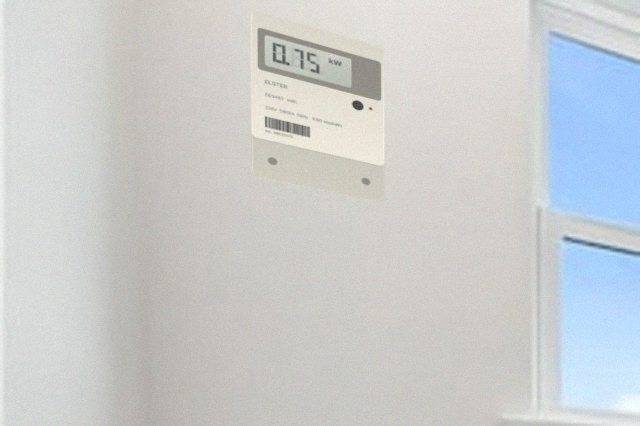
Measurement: **0.75** kW
